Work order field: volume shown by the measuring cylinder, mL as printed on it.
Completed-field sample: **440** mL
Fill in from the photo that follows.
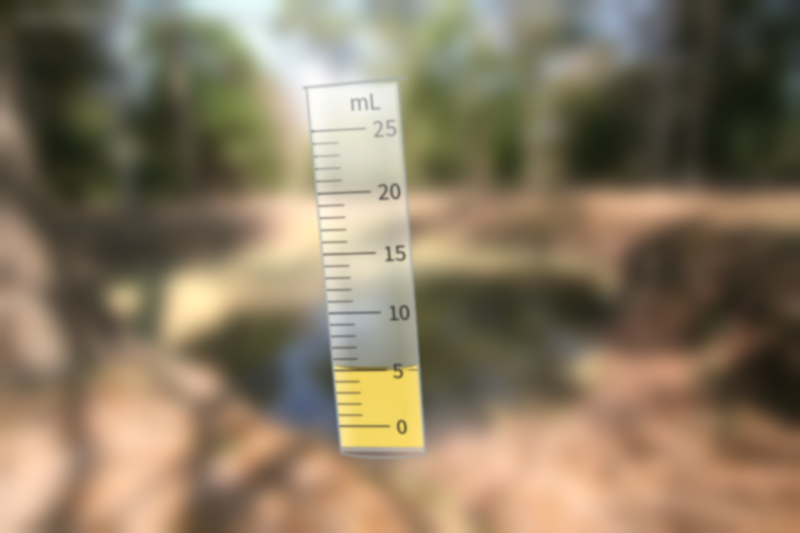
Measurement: **5** mL
